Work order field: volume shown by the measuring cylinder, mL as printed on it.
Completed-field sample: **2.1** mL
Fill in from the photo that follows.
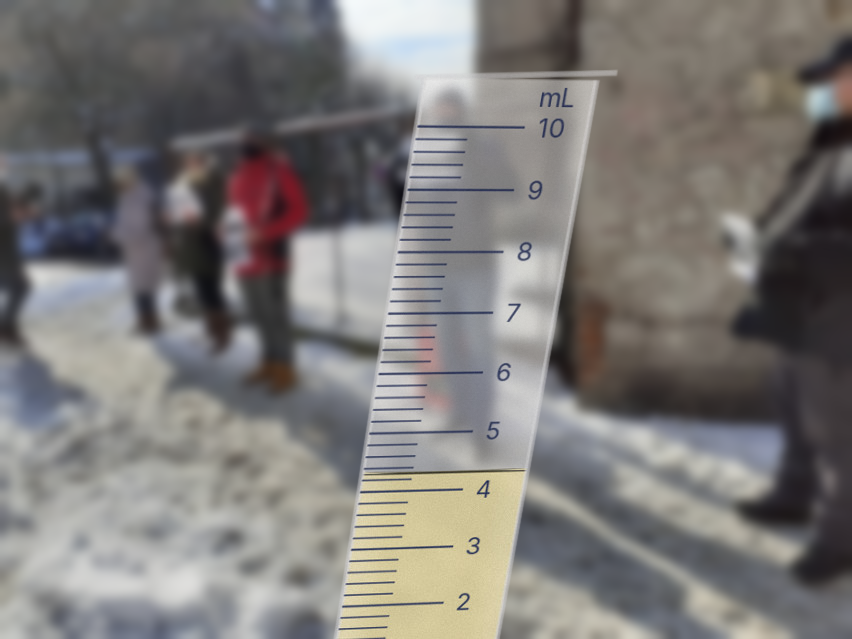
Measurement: **4.3** mL
